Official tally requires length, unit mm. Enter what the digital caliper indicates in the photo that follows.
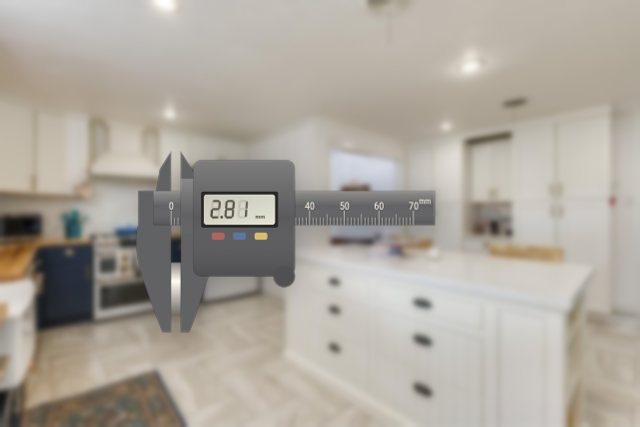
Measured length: 2.81 mm
